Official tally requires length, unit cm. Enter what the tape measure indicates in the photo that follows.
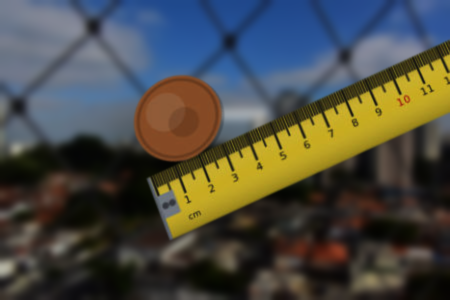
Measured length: 3.5 cm
